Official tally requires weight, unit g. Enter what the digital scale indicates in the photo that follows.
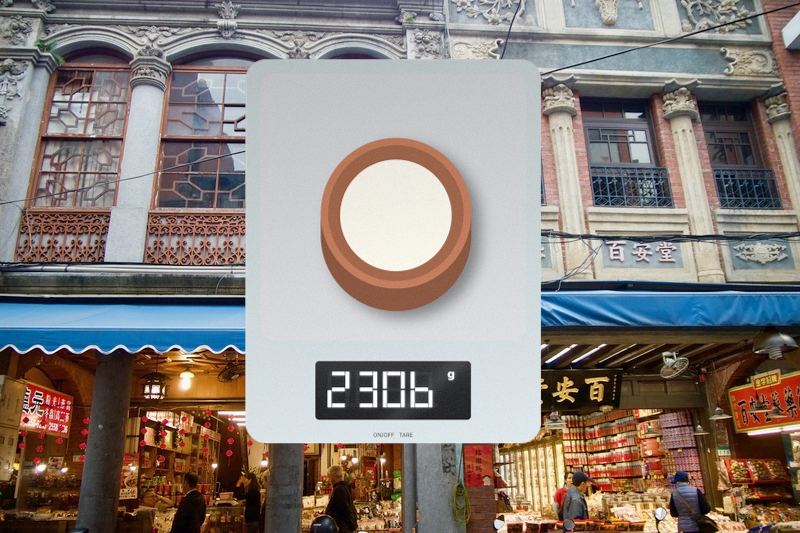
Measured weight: 2306 g
